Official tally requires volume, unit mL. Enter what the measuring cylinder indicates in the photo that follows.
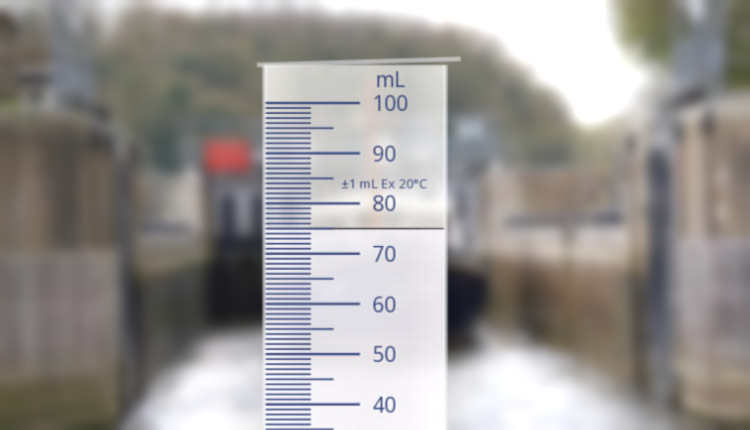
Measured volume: 75 mL
